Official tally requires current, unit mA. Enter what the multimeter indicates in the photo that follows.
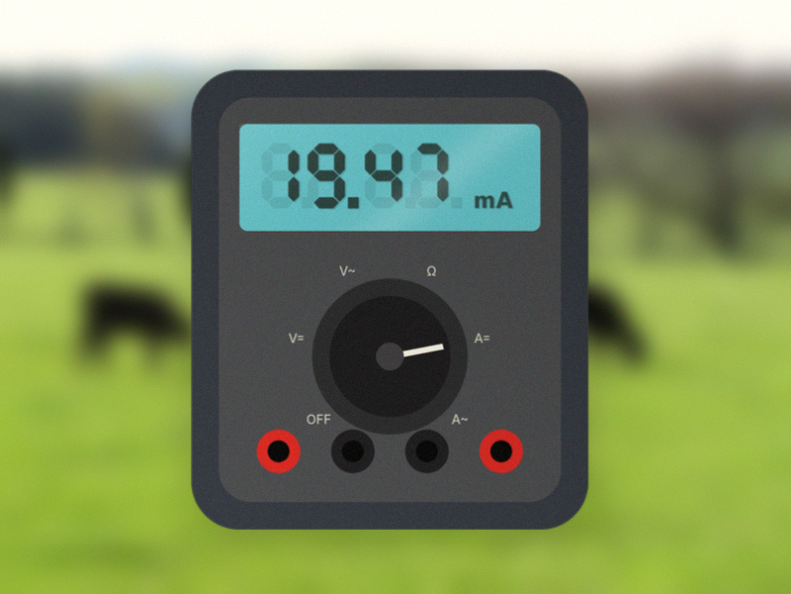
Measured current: 19.47 mA
